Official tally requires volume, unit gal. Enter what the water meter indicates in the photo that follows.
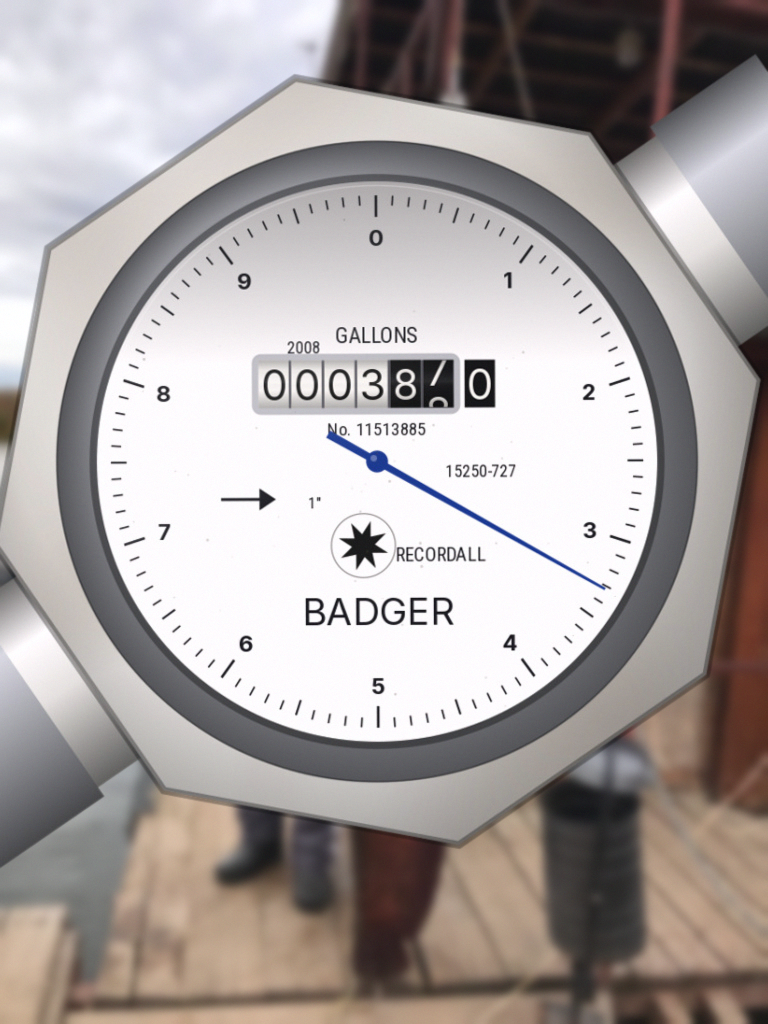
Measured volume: 3873.3 gal
